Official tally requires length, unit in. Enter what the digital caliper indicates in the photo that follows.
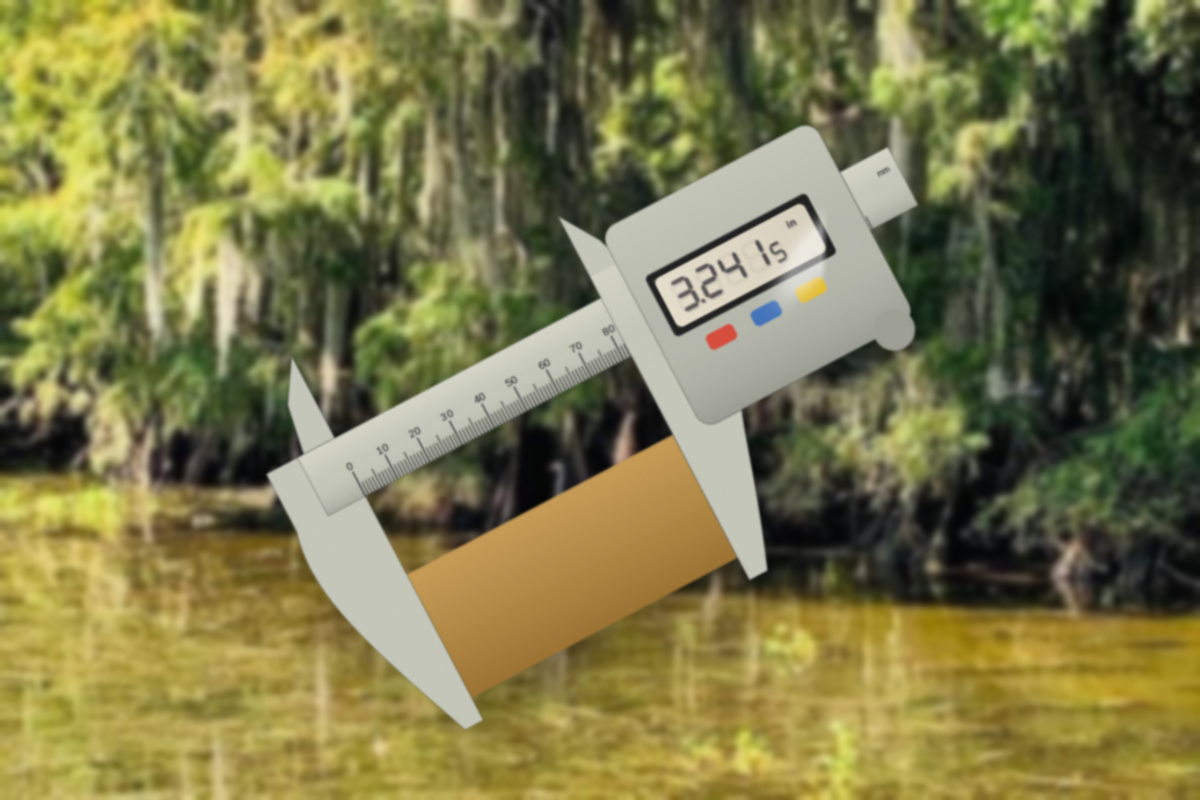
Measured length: 3.2415 in
